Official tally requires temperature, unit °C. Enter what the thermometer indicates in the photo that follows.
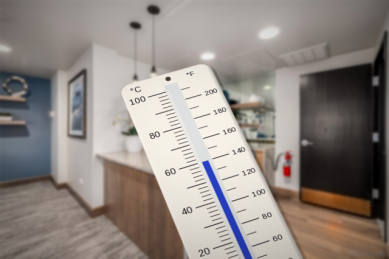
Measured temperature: 60 °C
